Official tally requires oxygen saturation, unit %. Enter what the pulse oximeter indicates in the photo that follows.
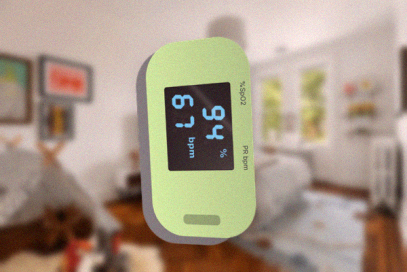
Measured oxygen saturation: 94 %
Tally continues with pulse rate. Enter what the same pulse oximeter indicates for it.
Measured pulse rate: 67 bpm
